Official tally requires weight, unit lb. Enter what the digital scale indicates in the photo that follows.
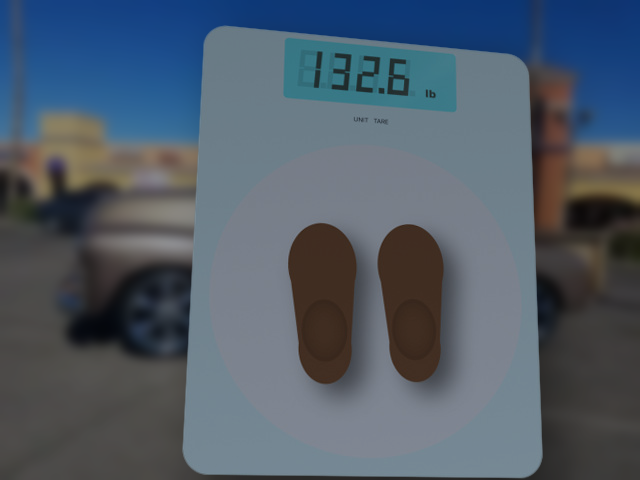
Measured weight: 132.6 lb
